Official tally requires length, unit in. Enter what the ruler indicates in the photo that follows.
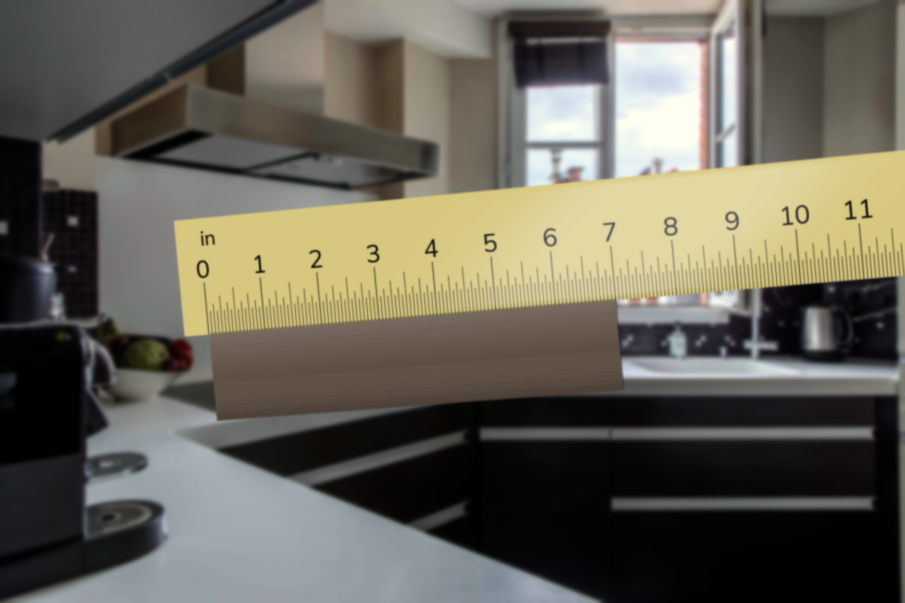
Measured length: 7 in
